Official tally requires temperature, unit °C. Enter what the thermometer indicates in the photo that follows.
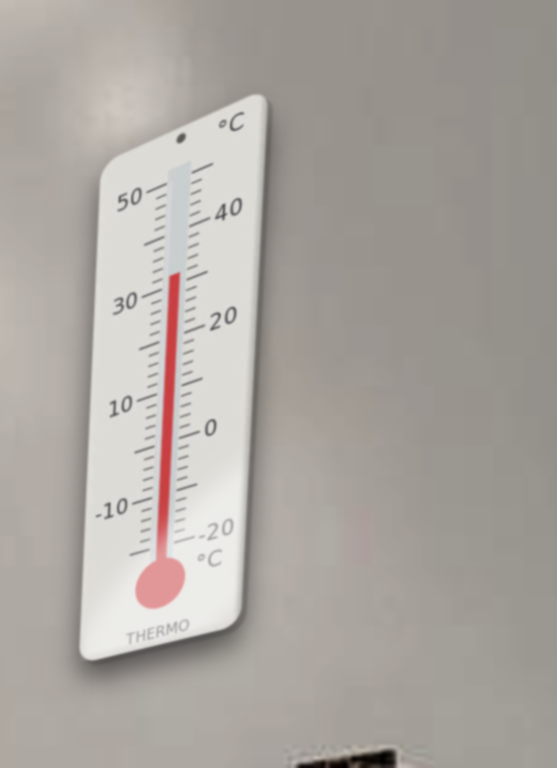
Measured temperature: 32 °C
